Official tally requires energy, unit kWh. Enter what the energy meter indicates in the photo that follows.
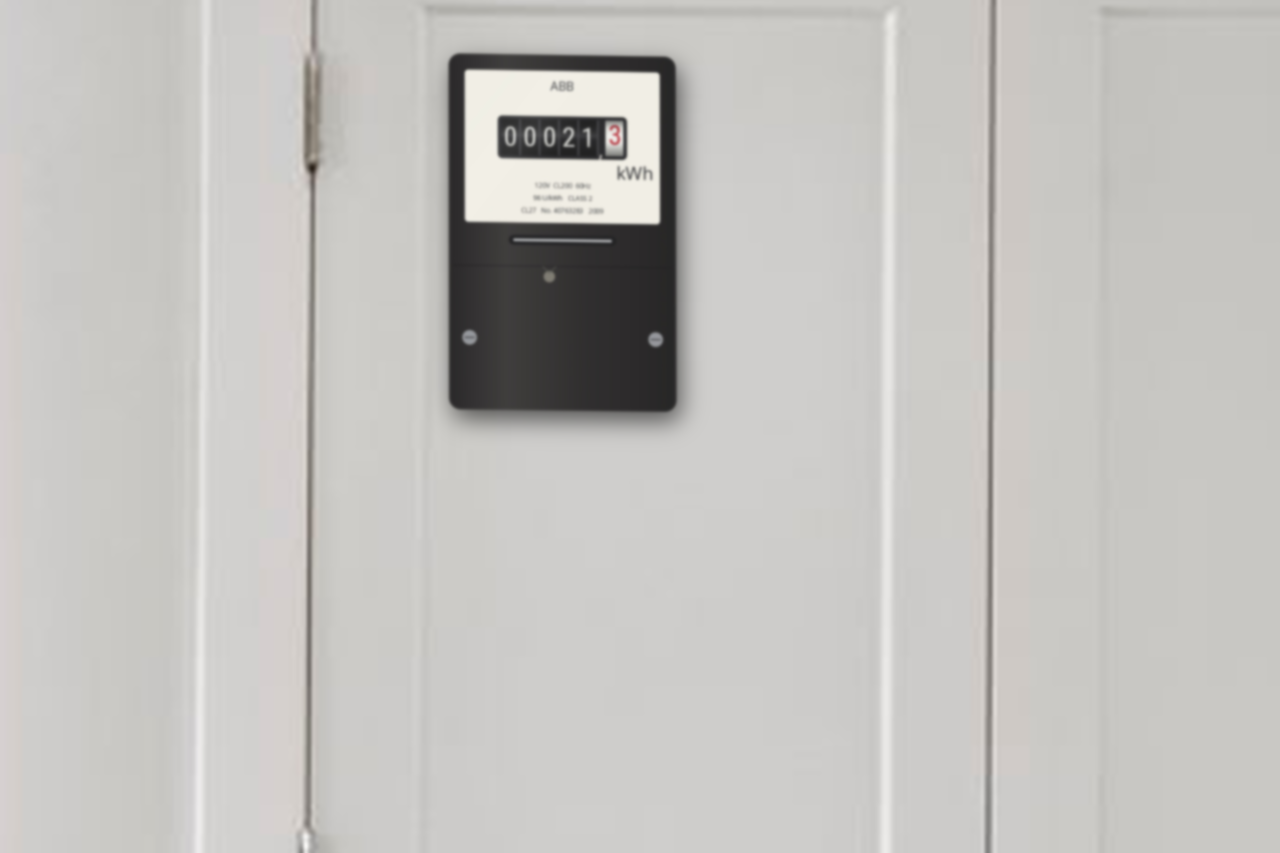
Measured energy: 21.3 kWh
